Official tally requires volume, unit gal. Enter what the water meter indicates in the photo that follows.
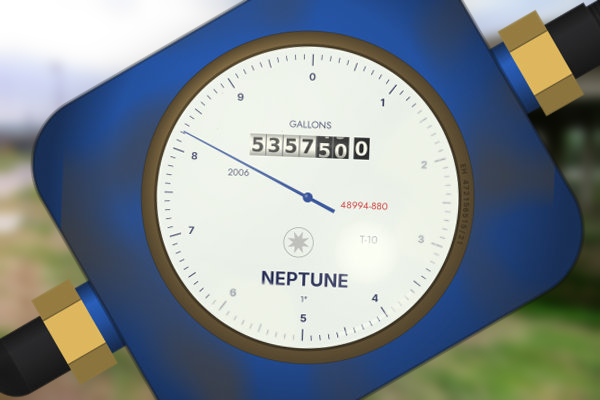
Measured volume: 5357498.2 gal
